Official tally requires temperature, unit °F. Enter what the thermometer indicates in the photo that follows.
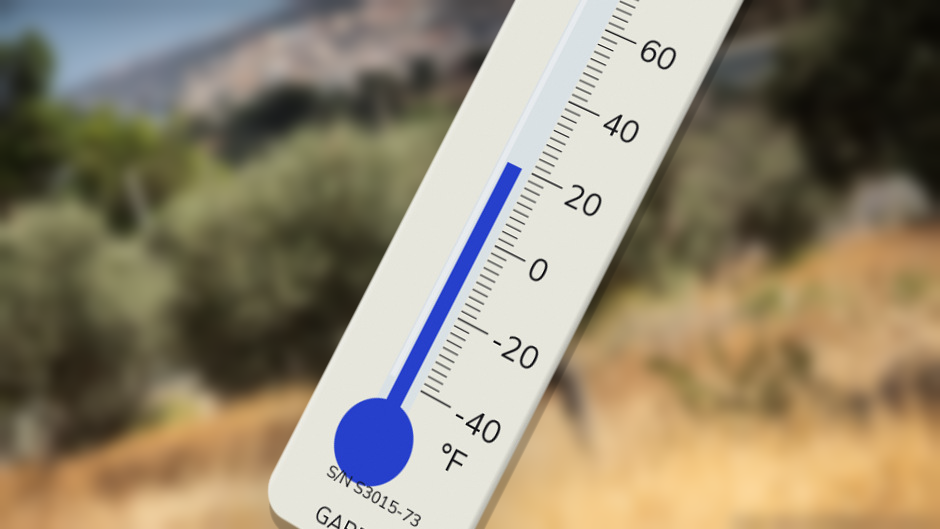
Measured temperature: 20 °F
